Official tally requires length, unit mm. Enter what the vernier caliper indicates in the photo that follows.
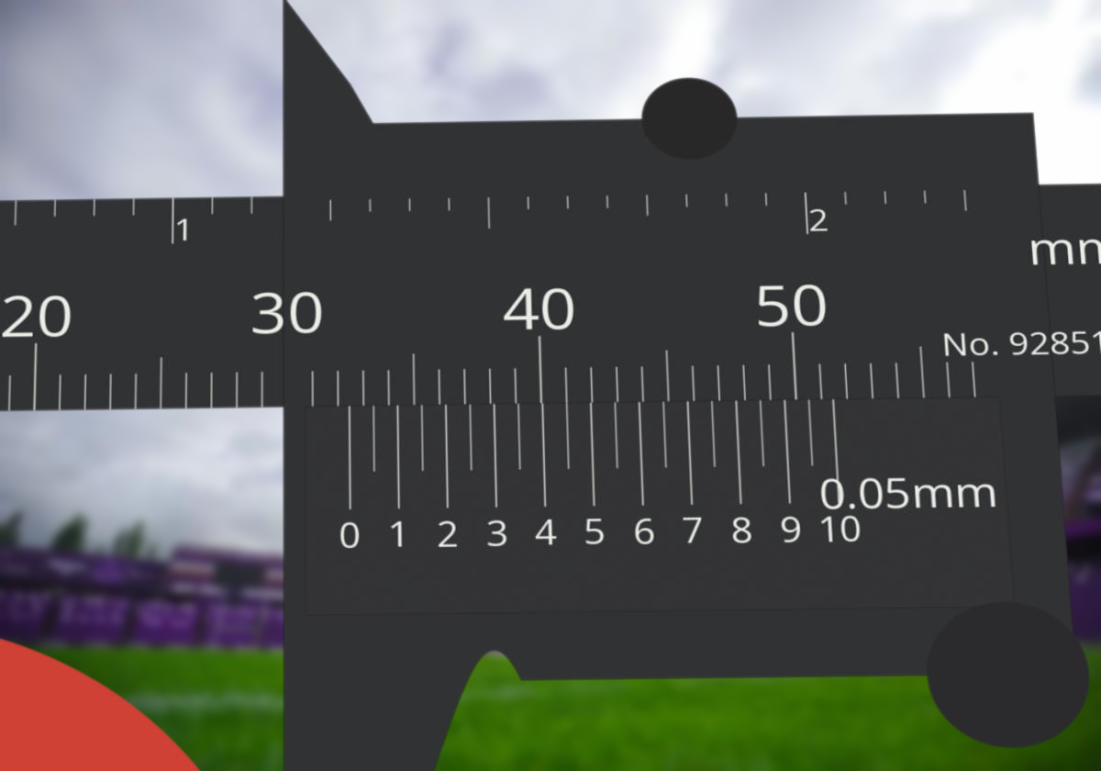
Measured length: 32.45 mm
